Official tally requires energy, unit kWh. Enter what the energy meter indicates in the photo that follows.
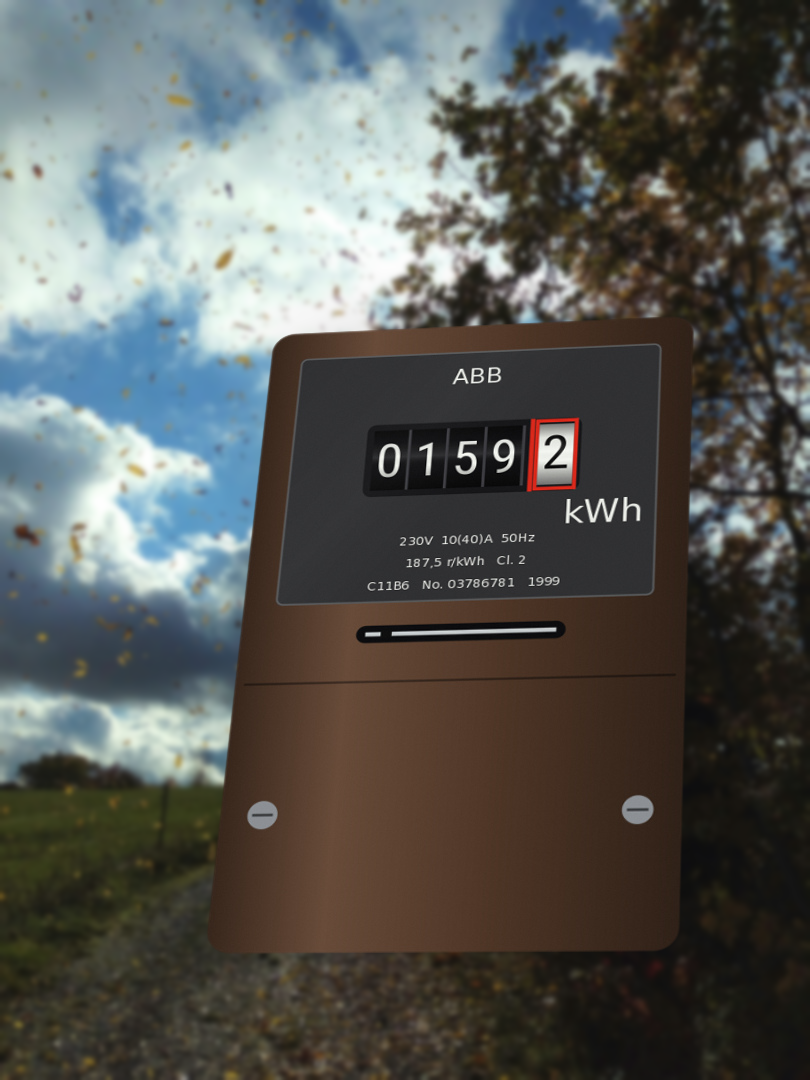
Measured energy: 159.2 kWh
